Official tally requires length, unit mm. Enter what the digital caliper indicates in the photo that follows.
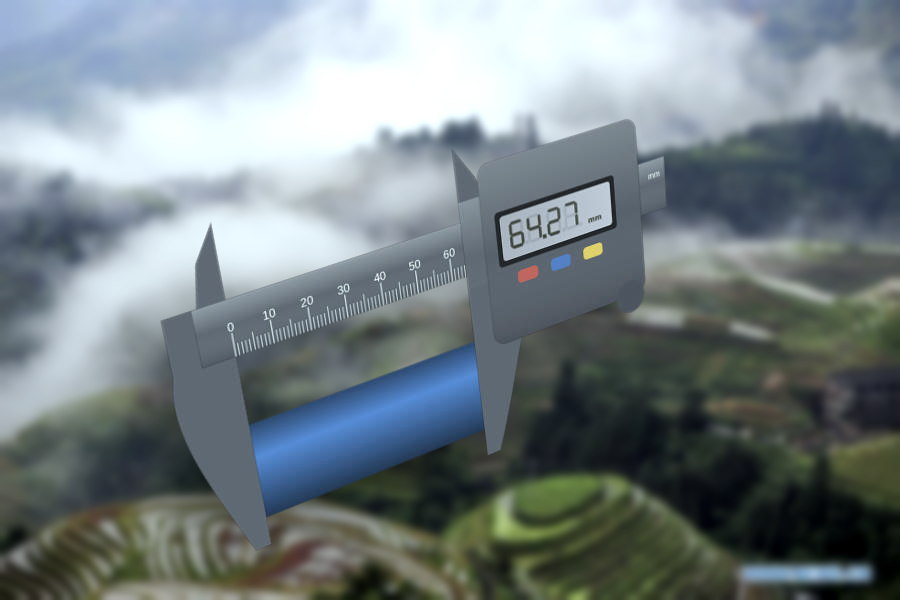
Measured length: 64.27 mm
